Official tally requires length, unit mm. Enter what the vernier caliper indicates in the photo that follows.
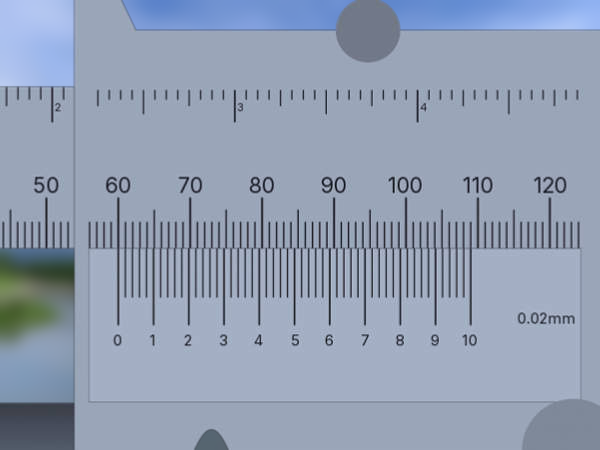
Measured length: 60.0 mm
